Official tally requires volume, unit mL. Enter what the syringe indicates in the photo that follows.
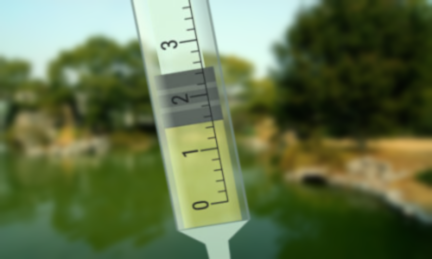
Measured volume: 1.5 mL
